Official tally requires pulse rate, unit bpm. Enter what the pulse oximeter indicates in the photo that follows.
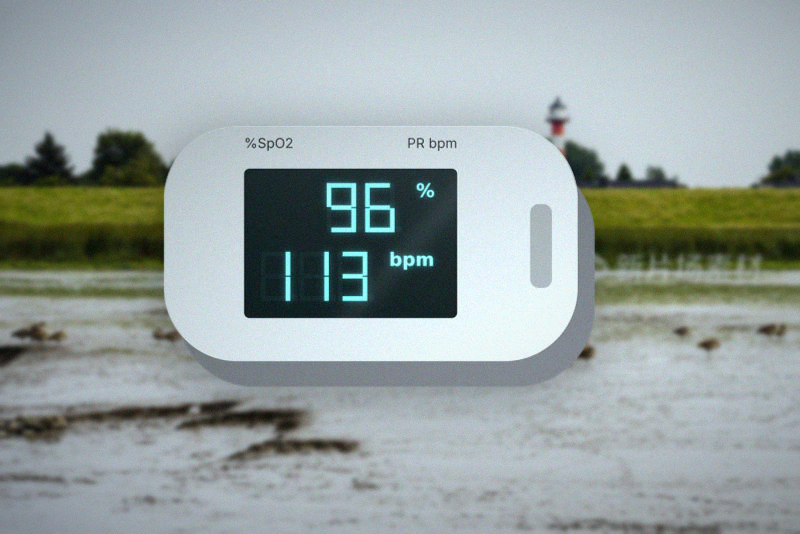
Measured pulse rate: 113 bpm
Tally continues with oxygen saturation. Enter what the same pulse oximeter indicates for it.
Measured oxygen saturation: 96 %
